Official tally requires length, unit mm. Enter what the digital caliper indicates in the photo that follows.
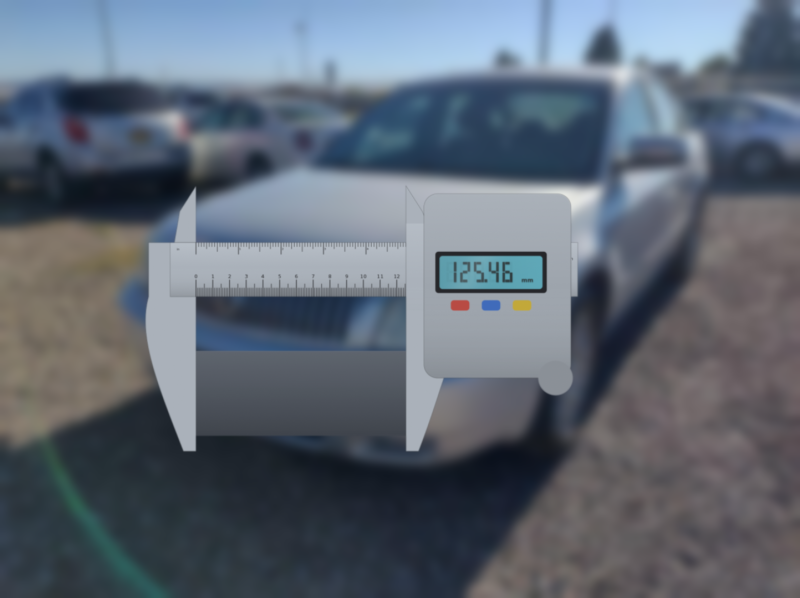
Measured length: 125.46 mm
